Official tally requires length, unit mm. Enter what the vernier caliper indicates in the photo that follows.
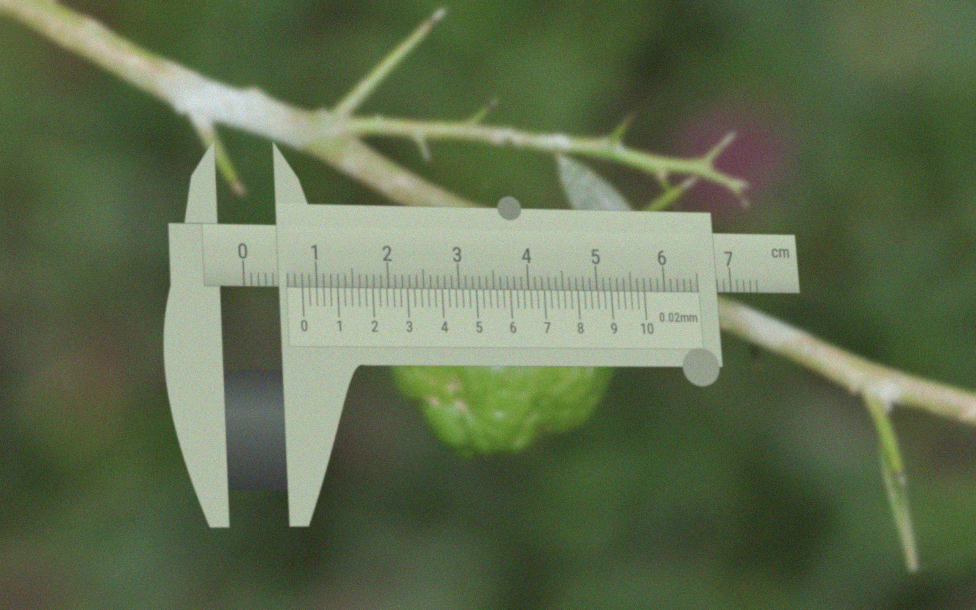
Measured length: 8.0 mm
